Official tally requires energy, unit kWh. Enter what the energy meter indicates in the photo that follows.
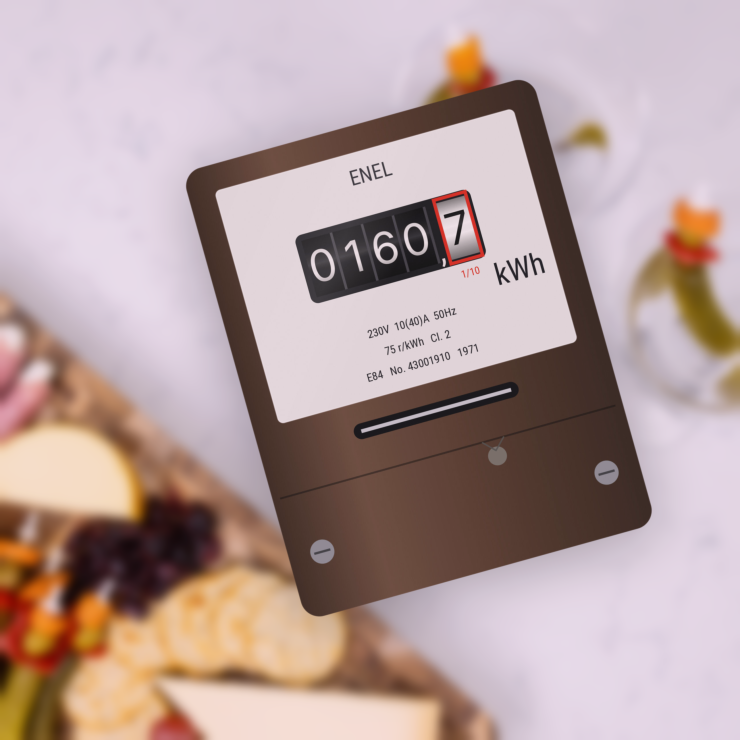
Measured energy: 160.7 kWh
